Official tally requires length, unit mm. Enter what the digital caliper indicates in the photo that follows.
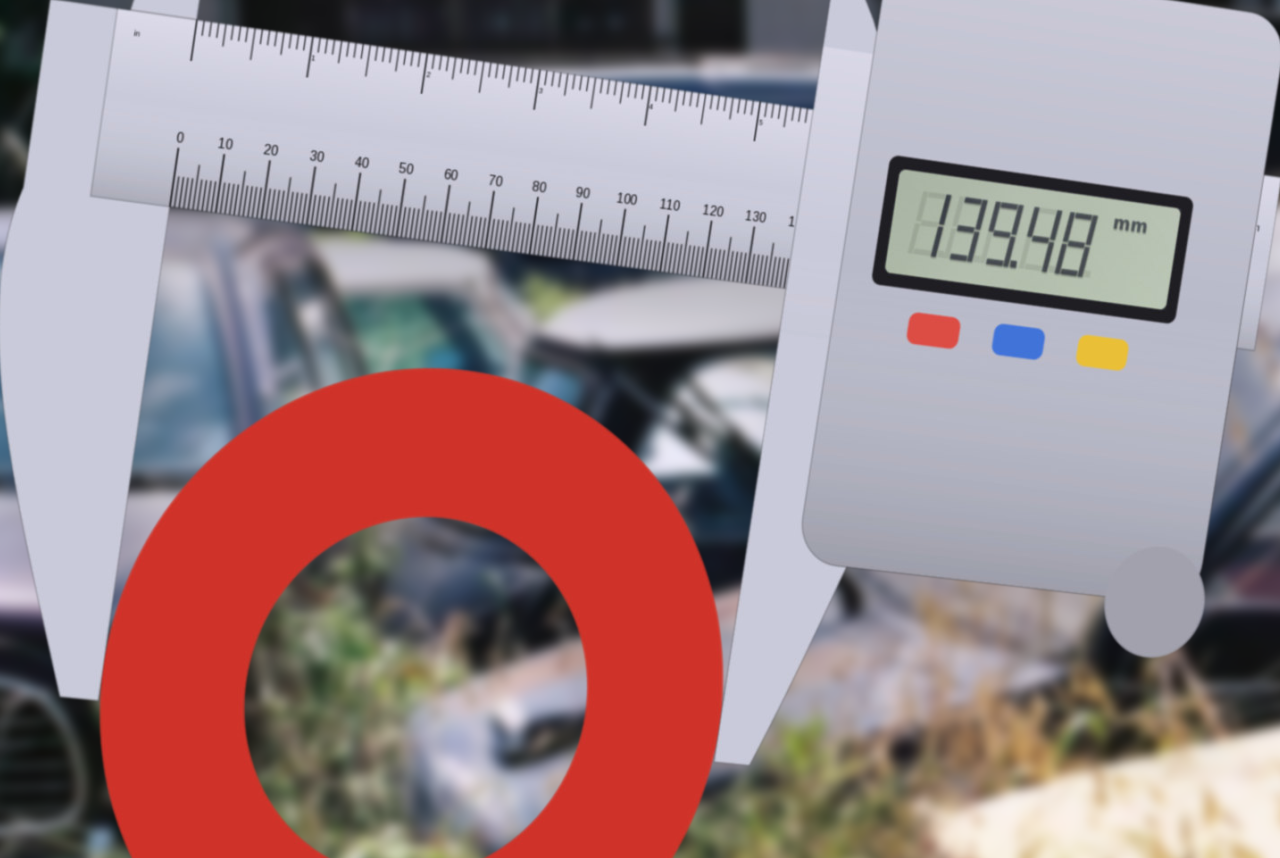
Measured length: 139.48 mm
